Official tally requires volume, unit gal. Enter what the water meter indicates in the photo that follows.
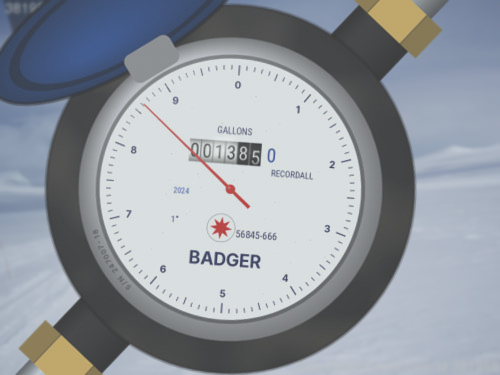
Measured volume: 13848.6 gal
